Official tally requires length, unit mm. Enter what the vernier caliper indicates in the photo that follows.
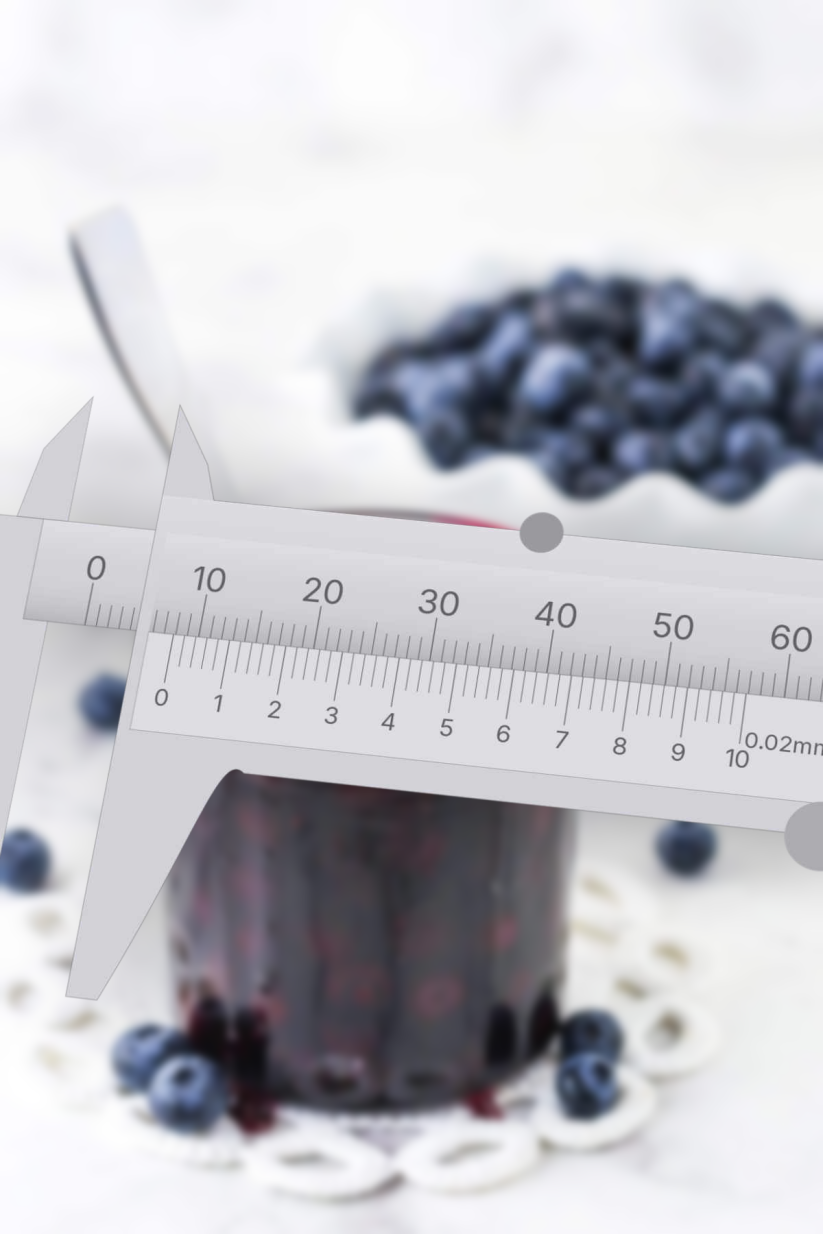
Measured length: 7.8 mm
